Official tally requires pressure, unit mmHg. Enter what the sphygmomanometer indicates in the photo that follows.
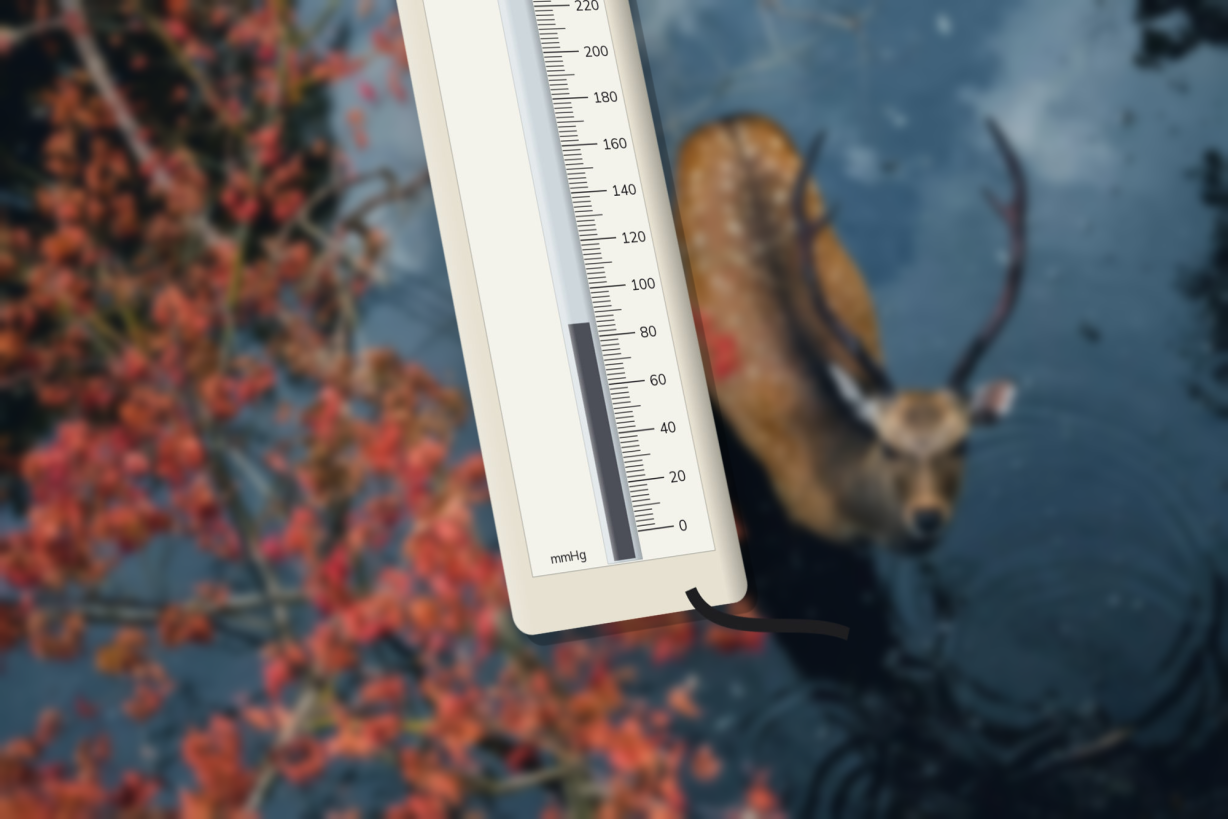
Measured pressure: 86 mmHg
